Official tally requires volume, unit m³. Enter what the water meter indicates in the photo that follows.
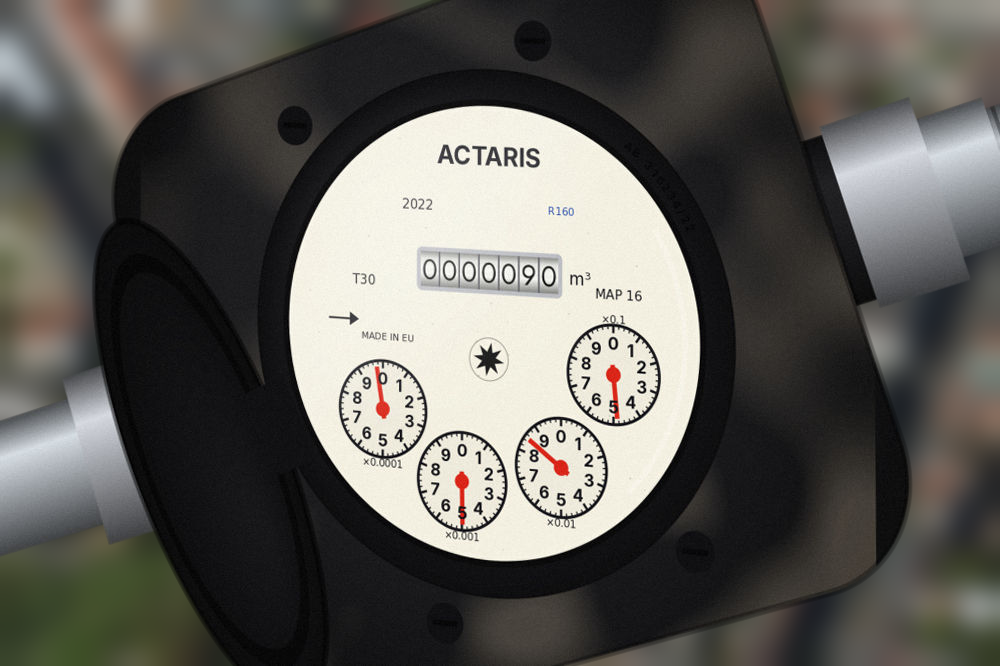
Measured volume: 90.4849 m³
